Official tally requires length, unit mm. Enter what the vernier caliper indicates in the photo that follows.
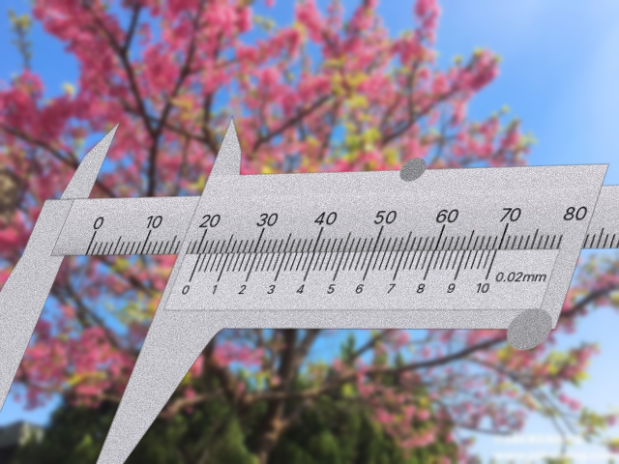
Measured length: 20.6 mm
